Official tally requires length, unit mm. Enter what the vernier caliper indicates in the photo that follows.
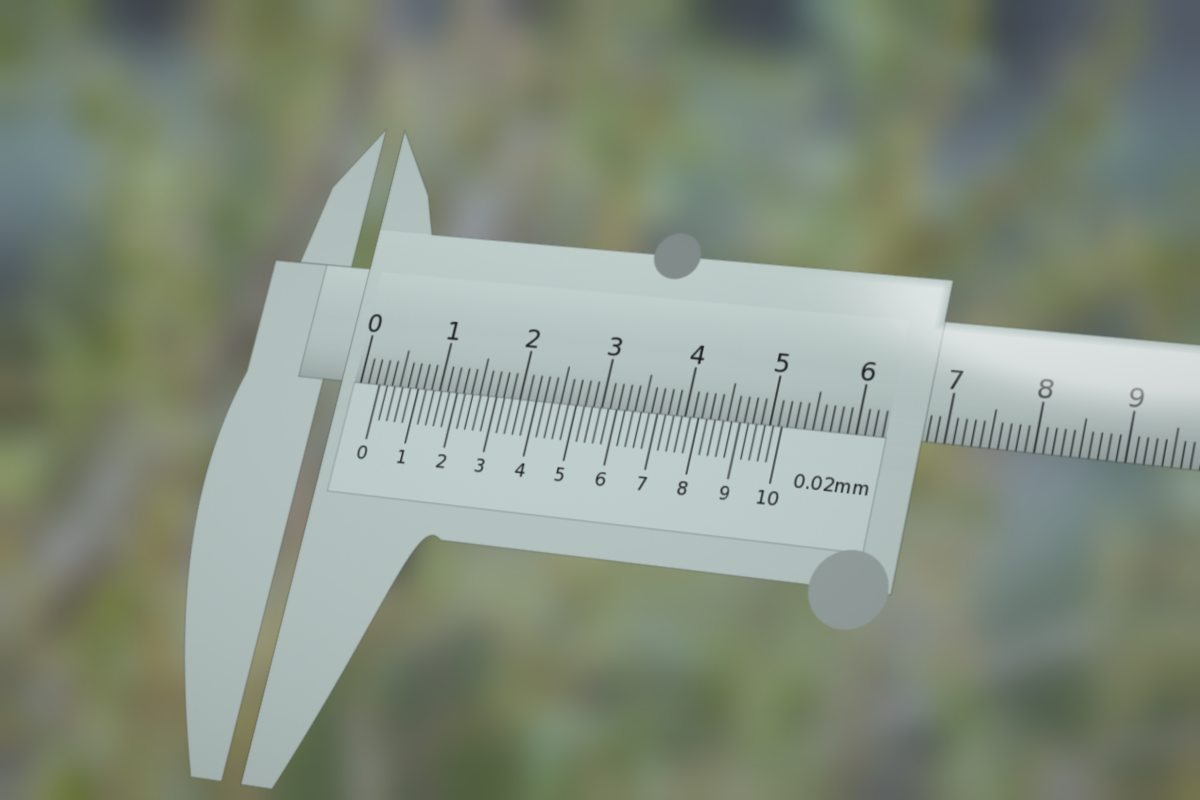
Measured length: 2.4 mm
